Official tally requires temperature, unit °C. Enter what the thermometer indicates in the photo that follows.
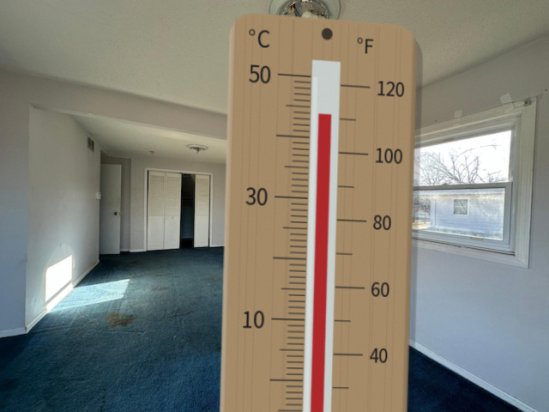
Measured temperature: 44 °C
